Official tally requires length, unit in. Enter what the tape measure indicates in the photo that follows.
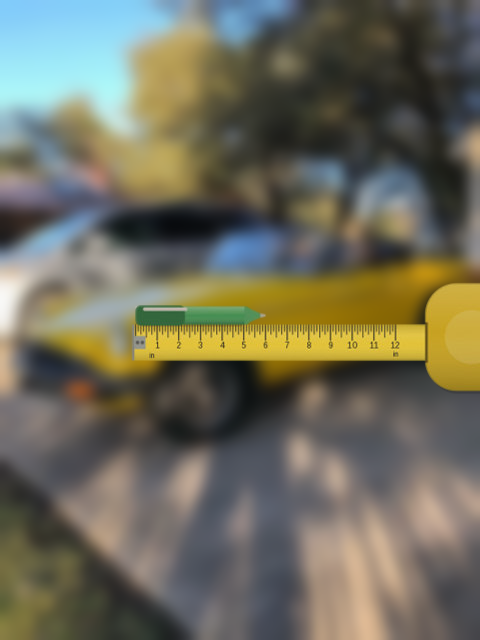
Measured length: 6 in
